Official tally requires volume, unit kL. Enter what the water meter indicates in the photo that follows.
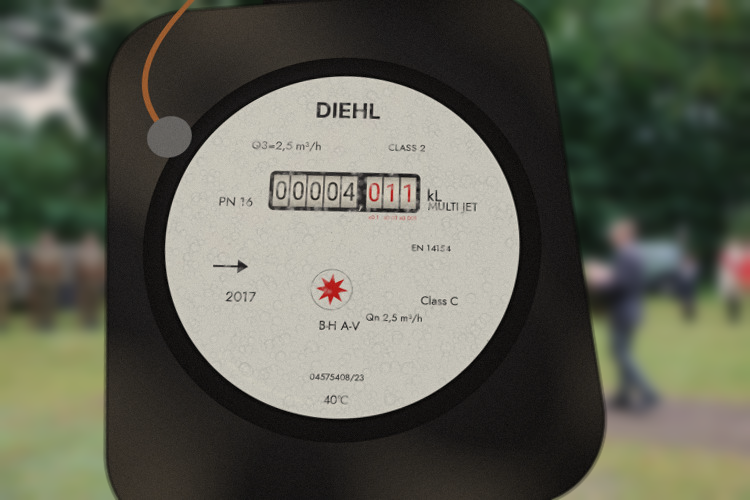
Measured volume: 4.011 kL
